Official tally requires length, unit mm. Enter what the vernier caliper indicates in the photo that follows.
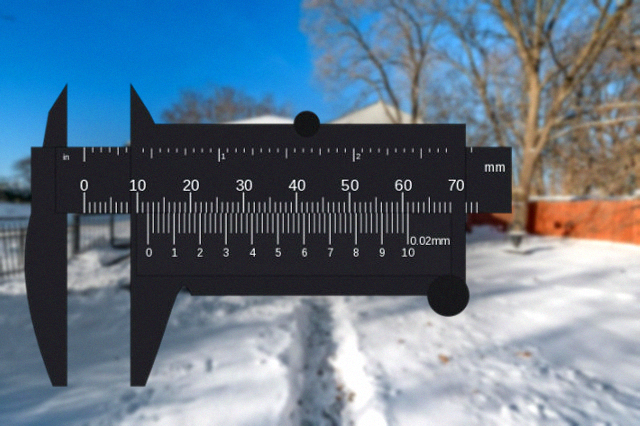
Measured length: 12.0 mm
